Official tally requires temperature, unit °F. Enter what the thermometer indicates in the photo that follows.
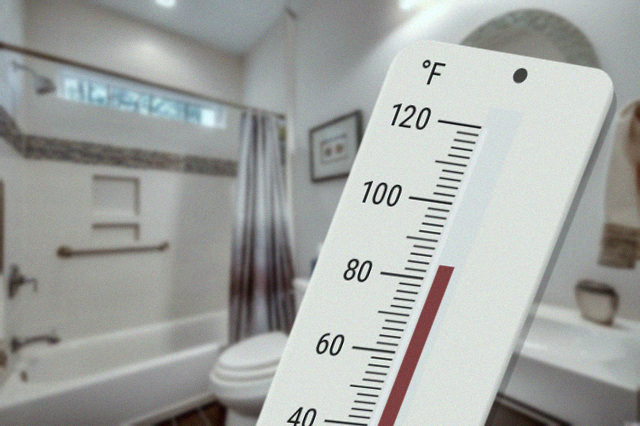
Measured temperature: 84 °F
